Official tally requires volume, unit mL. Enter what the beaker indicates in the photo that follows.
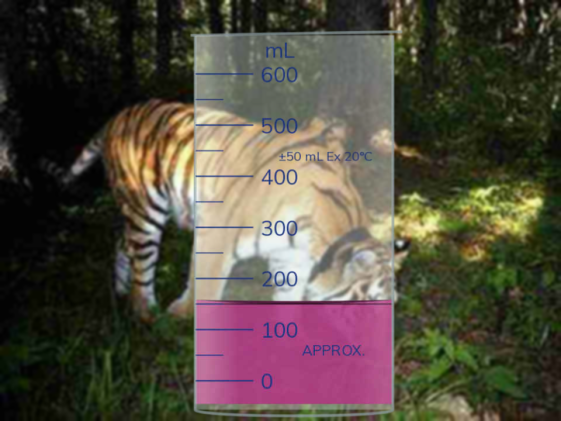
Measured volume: 150 mL
